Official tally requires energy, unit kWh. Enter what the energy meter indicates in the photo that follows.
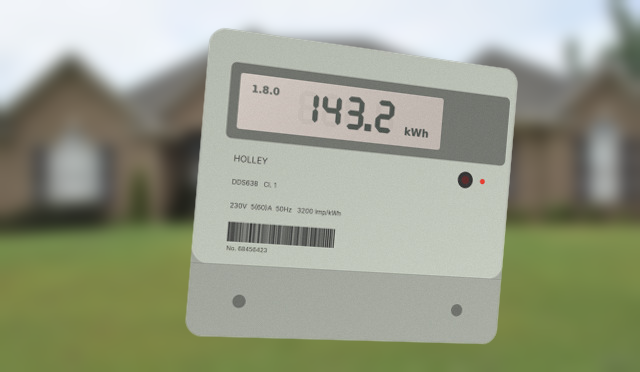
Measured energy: 143.2 kWh
